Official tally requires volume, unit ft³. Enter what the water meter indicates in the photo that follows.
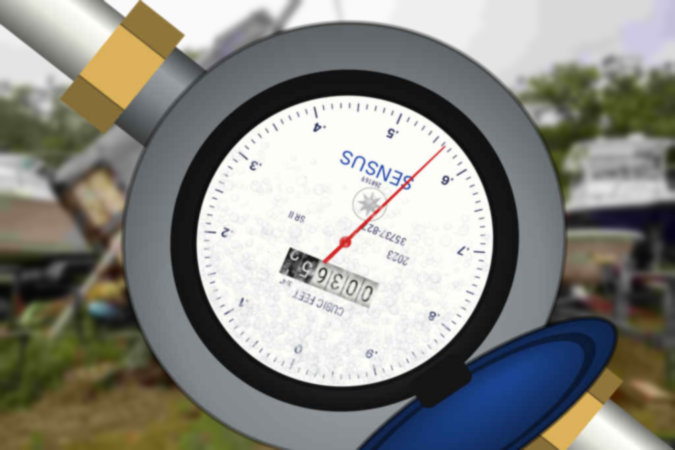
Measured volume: 3651.56 ft³
